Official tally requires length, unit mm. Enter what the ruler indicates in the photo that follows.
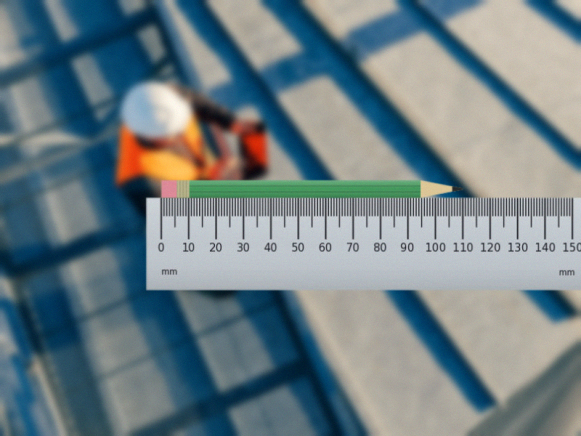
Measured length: 110 mm
